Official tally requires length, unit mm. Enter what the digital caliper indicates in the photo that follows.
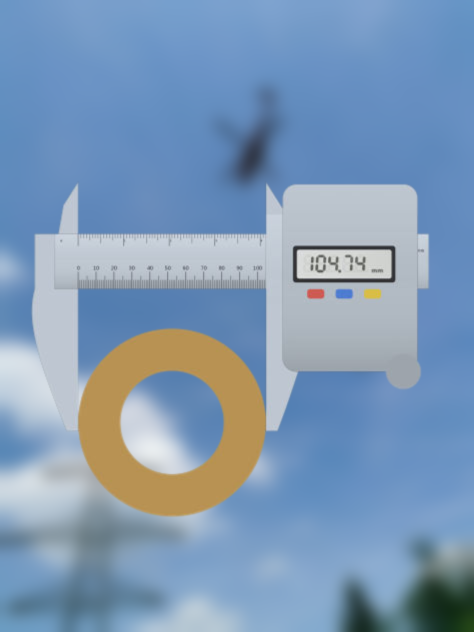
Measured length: 104.74 mm
